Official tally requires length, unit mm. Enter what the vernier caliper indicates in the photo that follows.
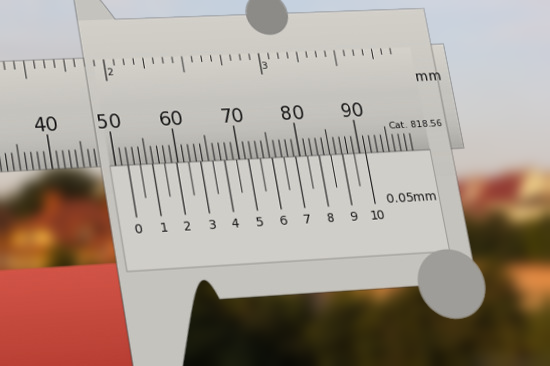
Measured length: 52.0 mm
